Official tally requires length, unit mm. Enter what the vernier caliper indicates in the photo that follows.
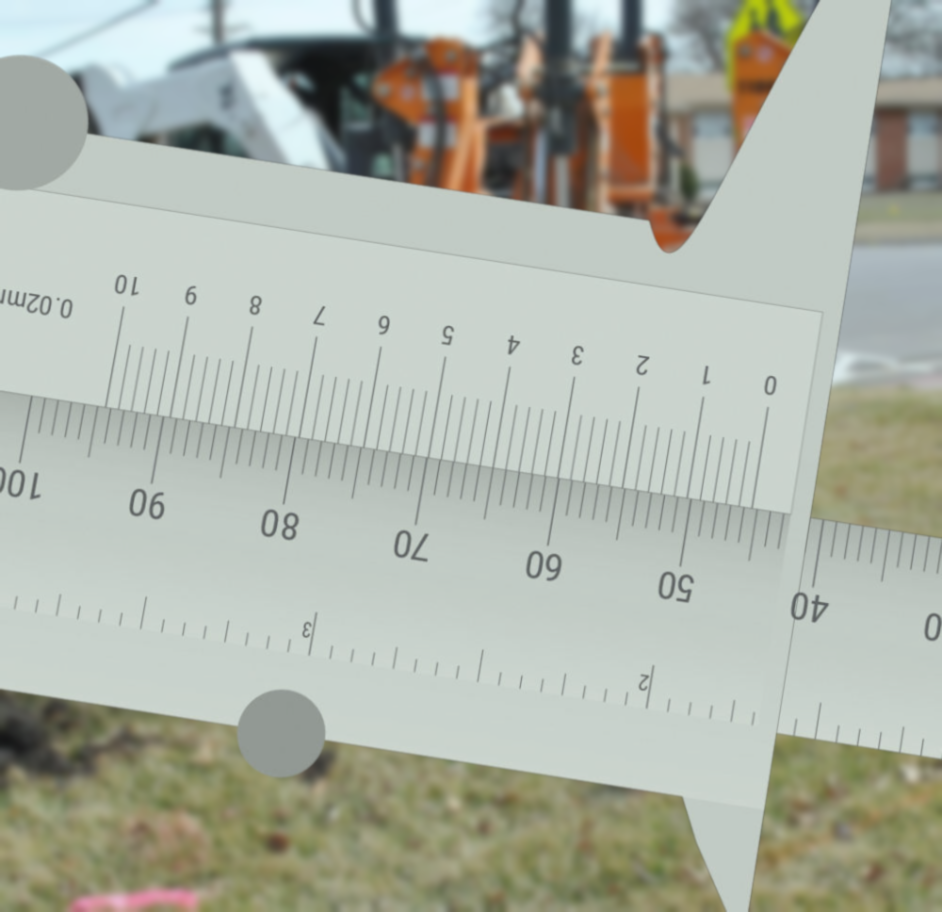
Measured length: 45.4 mm
